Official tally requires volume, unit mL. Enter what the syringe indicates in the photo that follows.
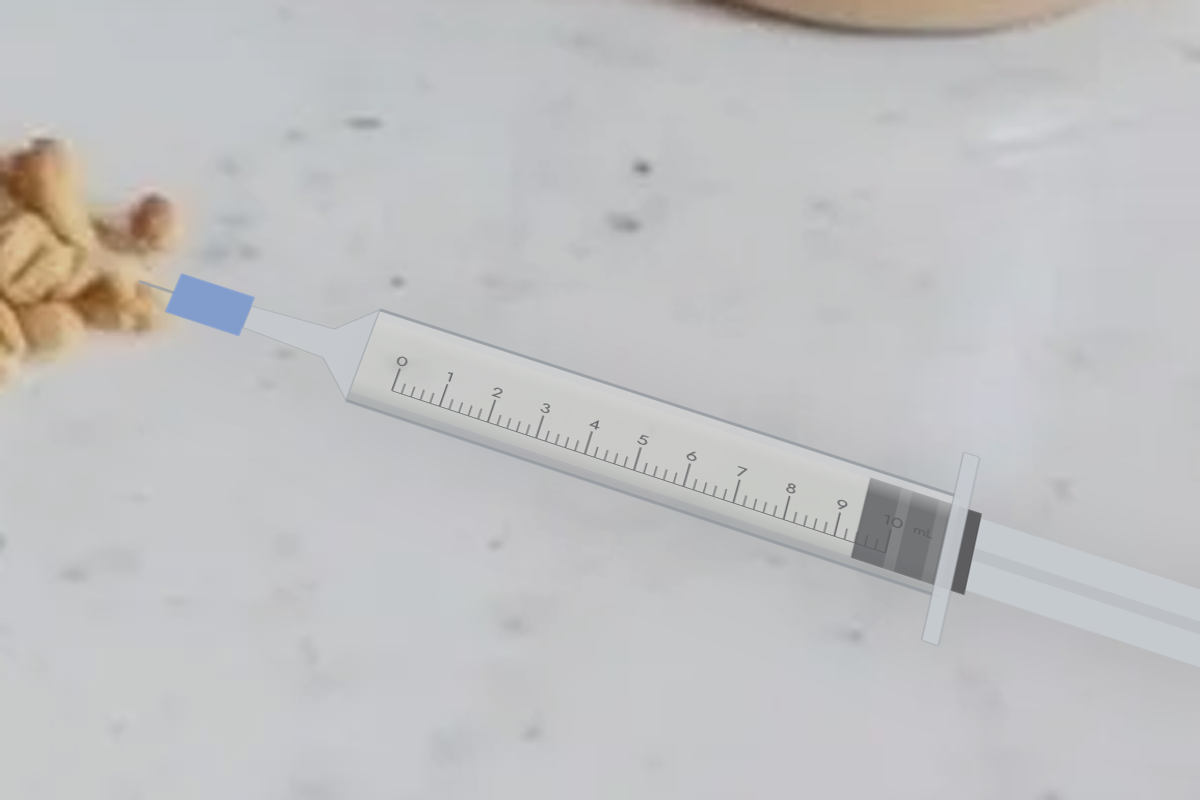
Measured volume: 9.4 mL
